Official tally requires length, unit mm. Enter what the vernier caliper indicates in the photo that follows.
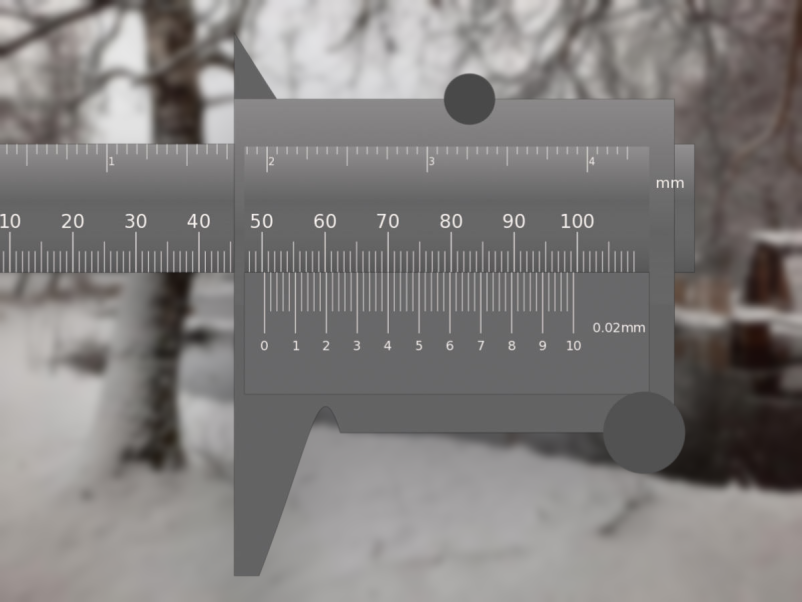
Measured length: 50.4 mm
